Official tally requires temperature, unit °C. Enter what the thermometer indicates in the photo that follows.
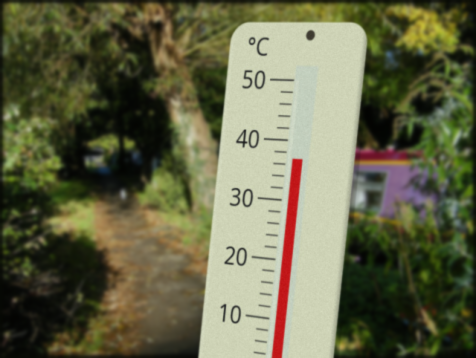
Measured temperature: 37 °C
